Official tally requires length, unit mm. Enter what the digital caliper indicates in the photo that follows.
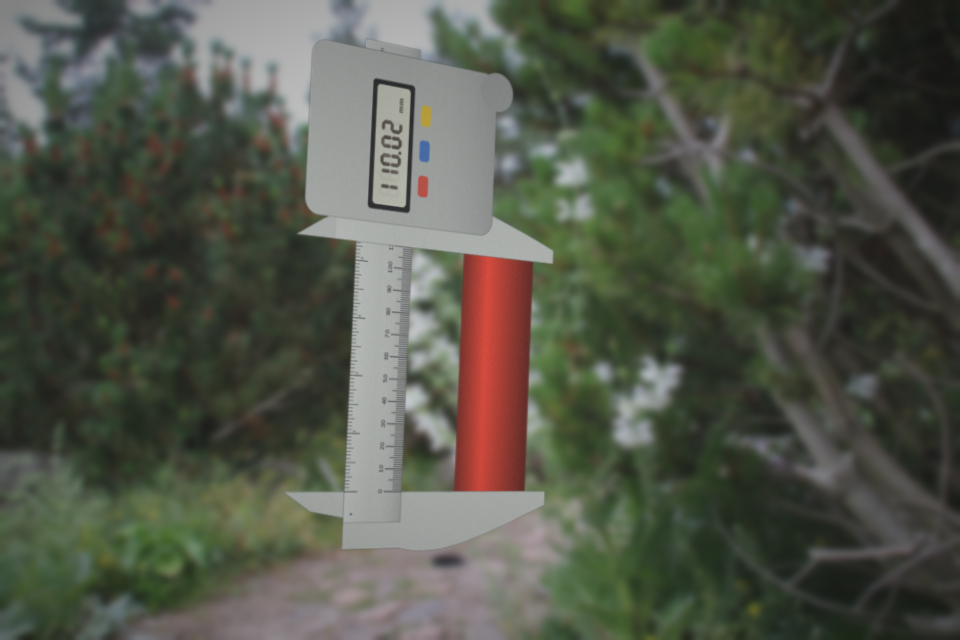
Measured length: 110.02 mm
